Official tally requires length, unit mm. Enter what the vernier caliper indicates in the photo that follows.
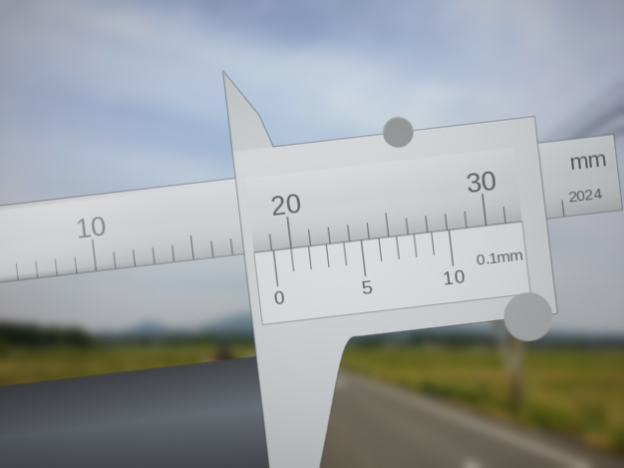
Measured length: 19.1 mm
